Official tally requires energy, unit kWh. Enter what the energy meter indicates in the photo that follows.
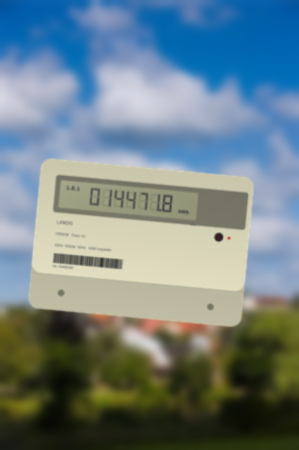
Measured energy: 14471.8 kWh
